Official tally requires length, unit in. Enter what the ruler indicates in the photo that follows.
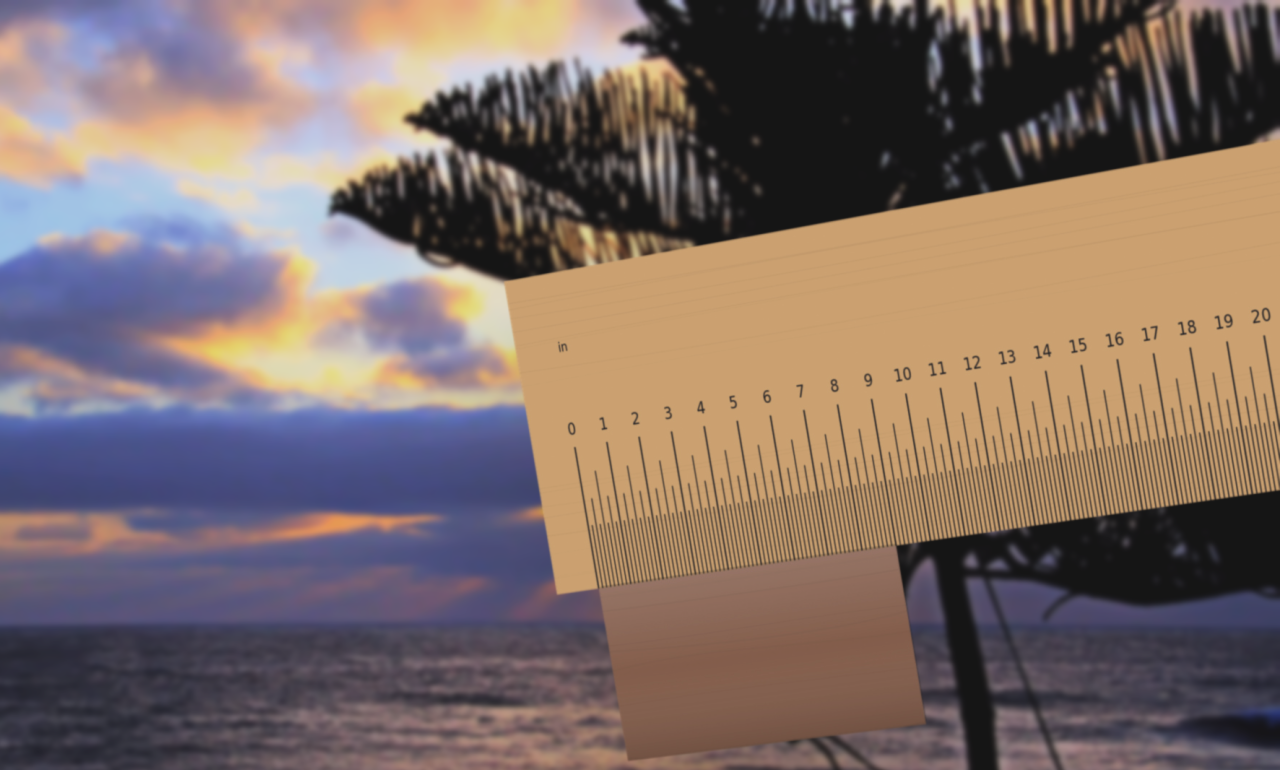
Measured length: 9 in
